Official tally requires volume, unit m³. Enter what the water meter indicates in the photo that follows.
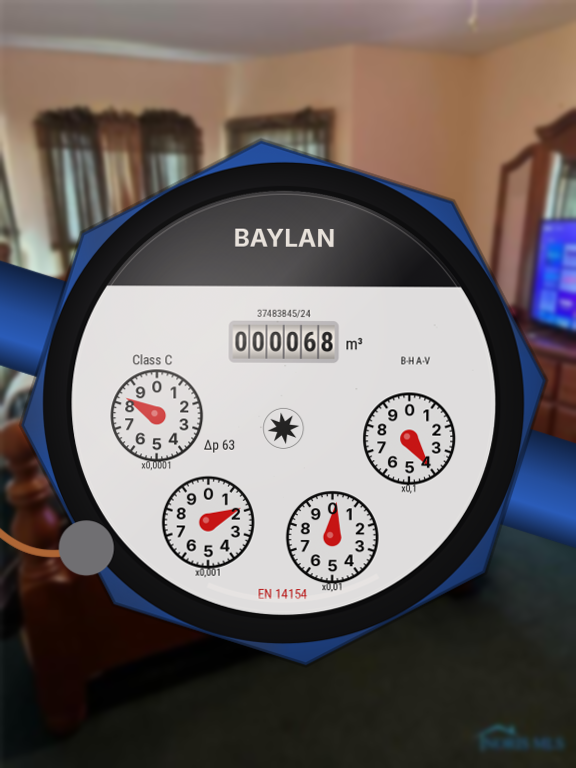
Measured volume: 68.4018 m³
